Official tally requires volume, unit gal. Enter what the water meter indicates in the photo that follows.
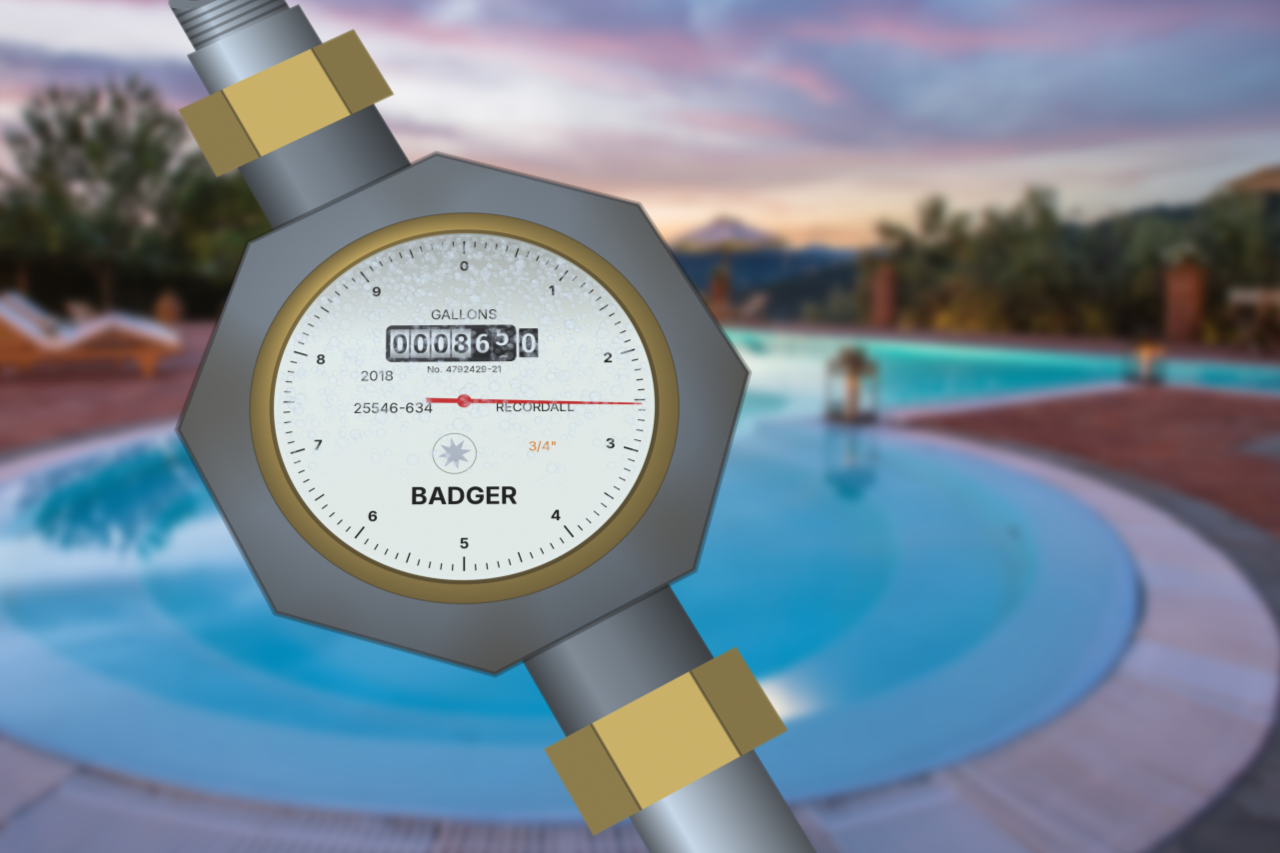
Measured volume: 8652.5 gal
